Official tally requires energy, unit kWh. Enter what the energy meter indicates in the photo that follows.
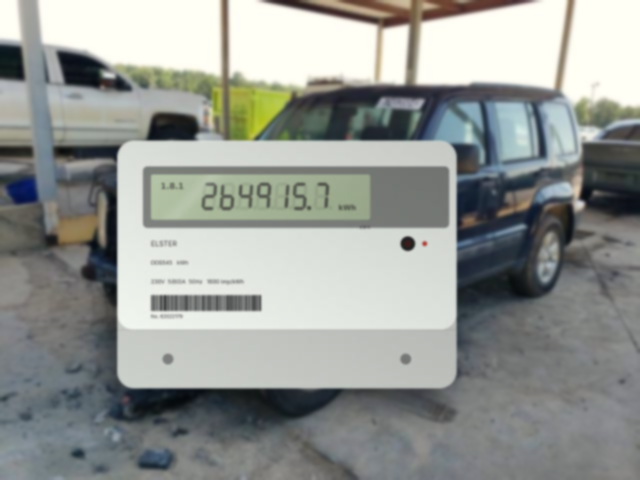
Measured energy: 264915.7 kWh
